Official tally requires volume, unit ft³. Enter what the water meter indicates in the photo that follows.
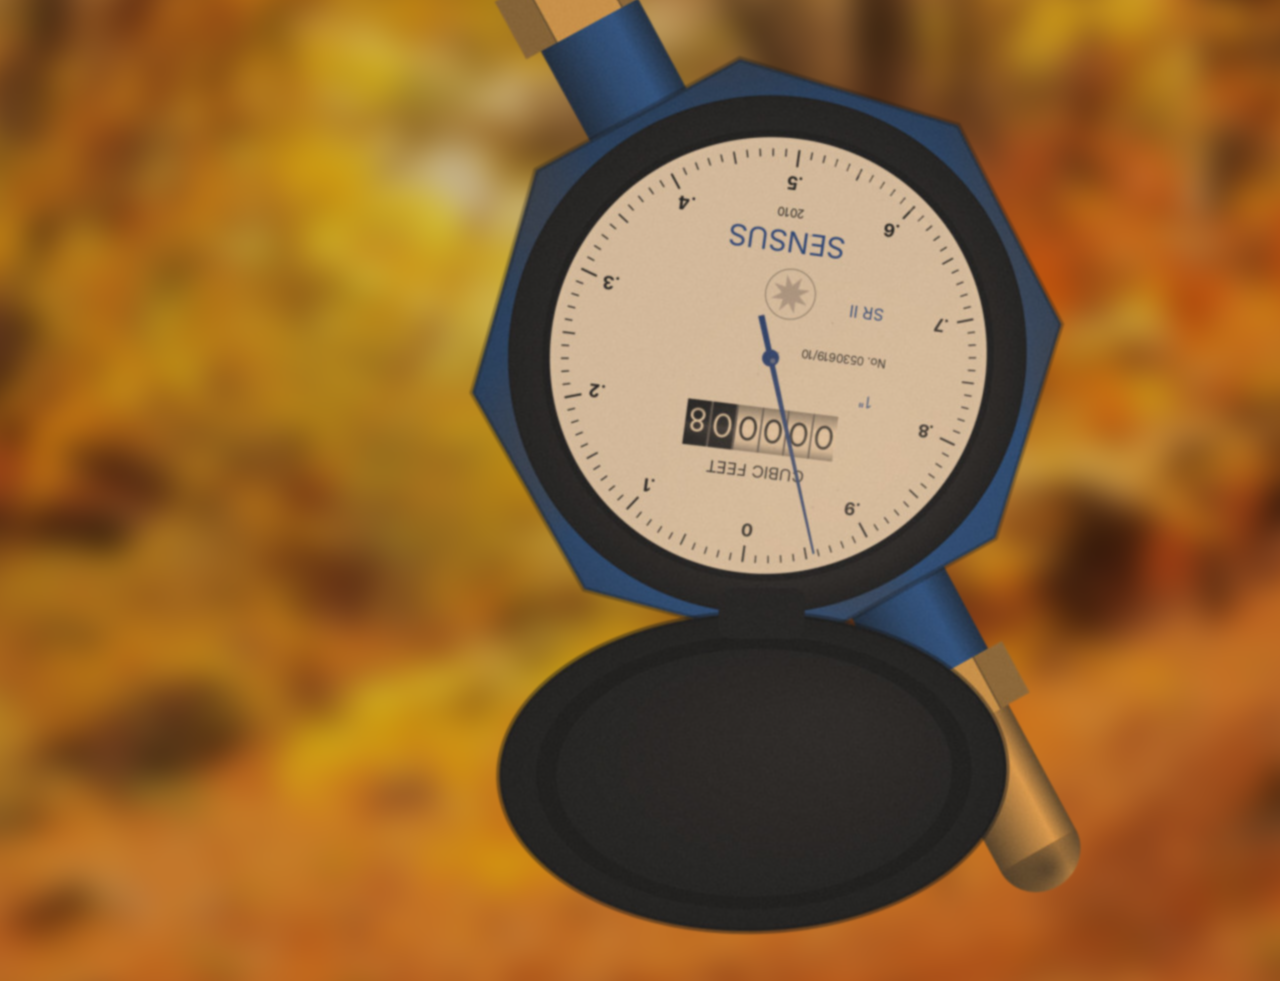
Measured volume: 7.94 ft³
